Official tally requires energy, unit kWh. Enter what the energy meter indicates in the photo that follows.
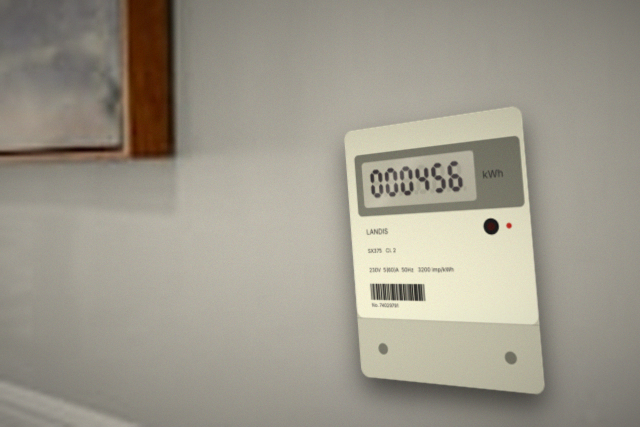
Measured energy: 456 kWh
